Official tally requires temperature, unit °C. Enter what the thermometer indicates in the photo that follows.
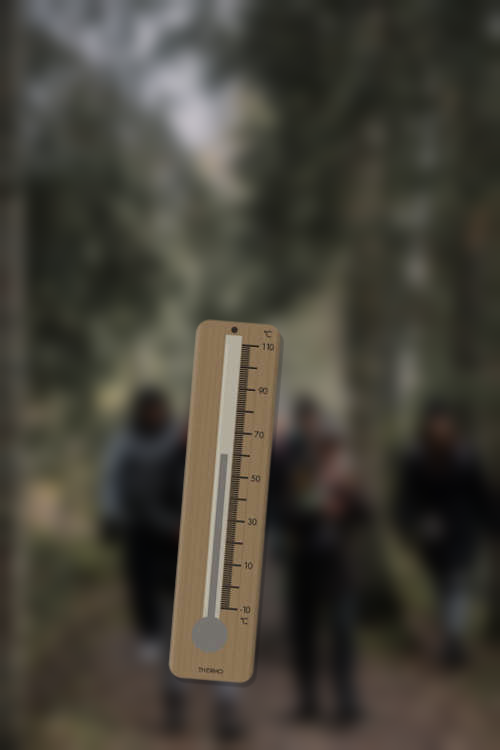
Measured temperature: 60 °C
